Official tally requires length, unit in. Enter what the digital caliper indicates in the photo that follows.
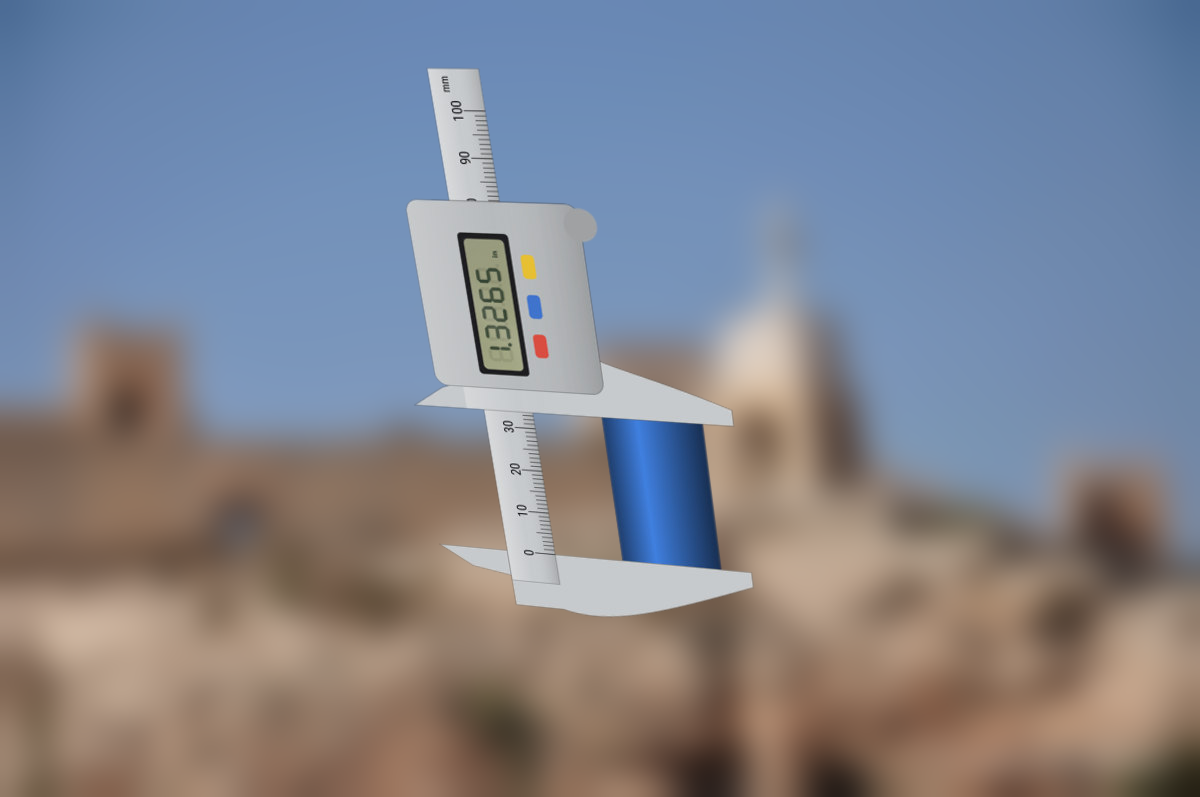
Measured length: 1.3265 in
